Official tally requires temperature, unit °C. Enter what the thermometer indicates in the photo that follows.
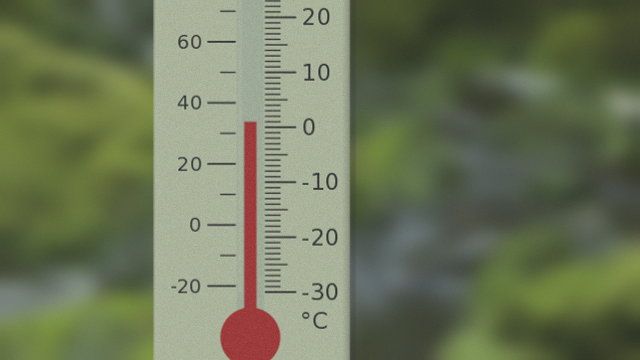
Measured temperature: 1 °C
